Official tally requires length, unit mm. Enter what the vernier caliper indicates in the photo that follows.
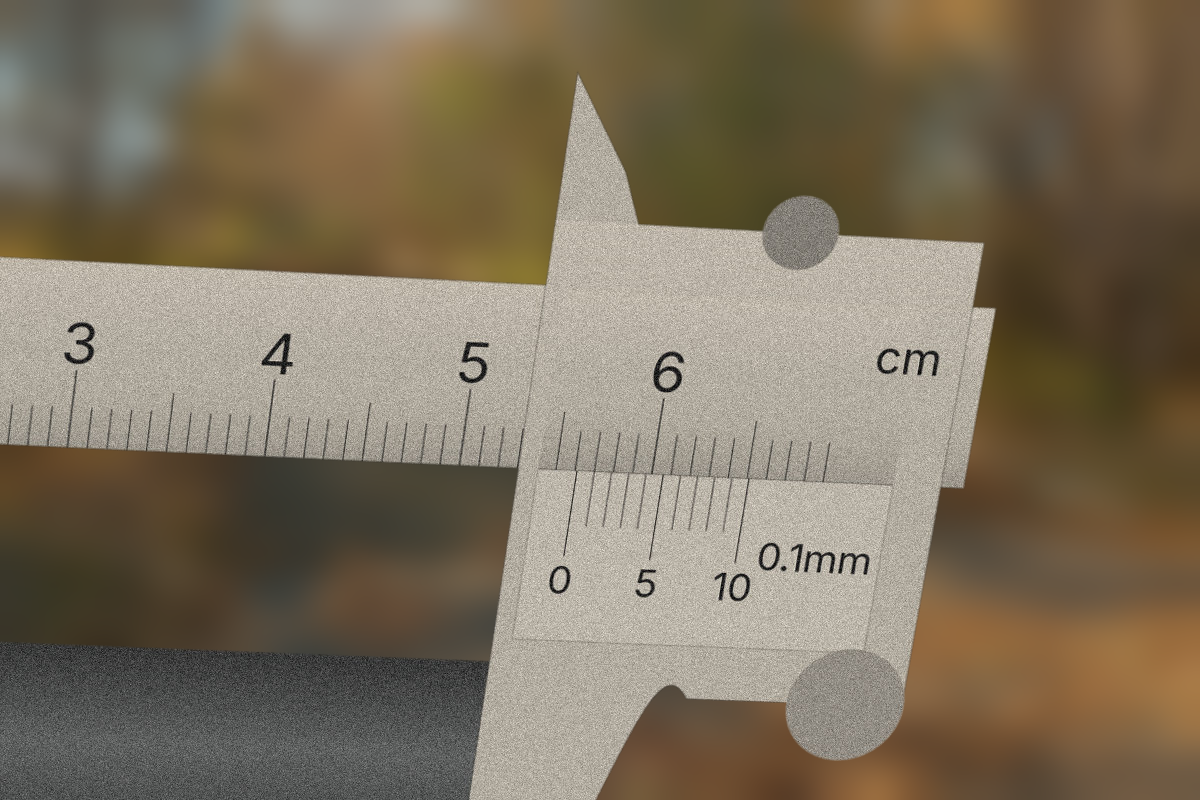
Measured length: 56.1 mm
